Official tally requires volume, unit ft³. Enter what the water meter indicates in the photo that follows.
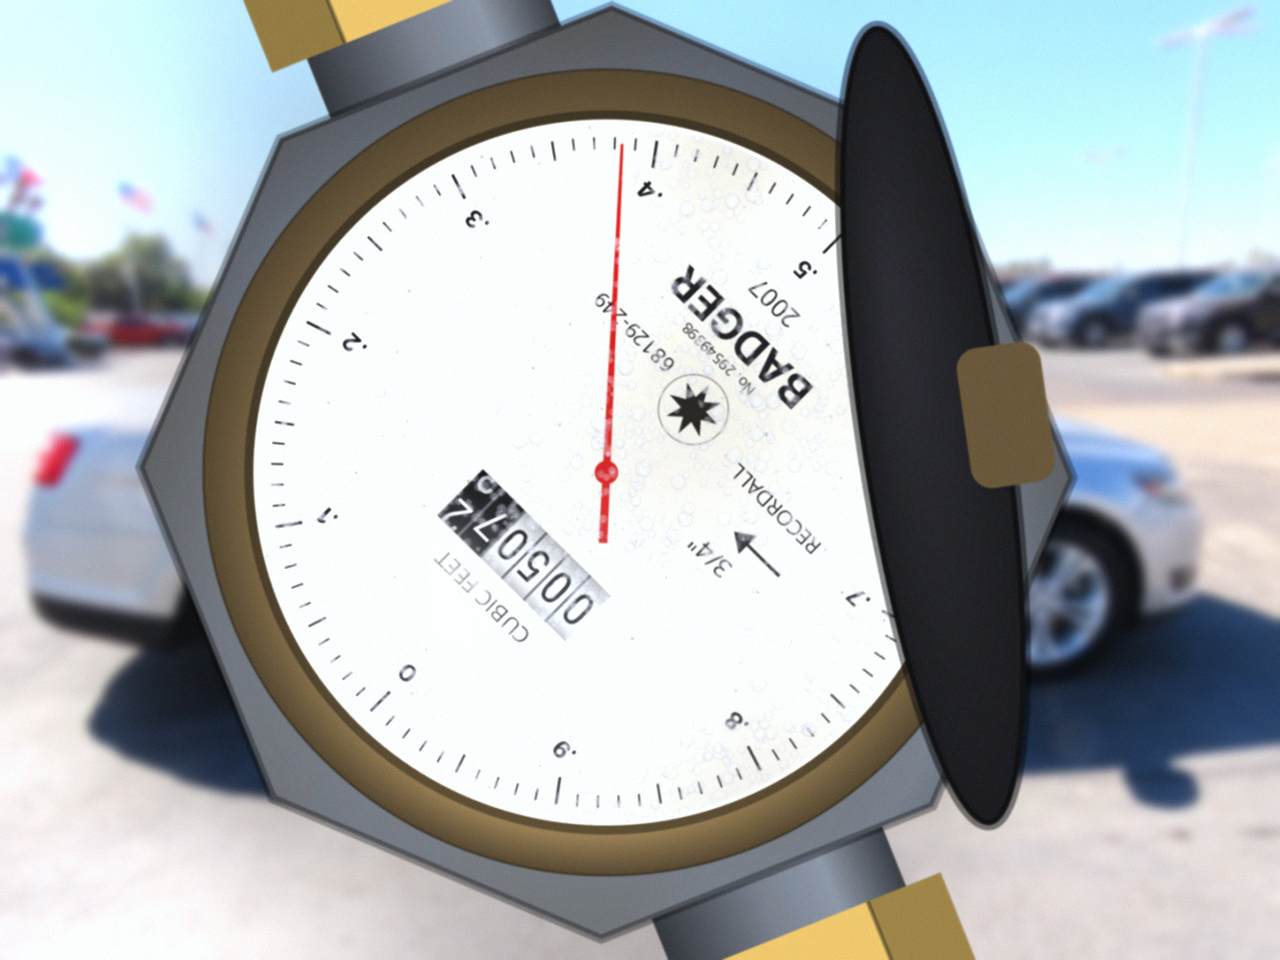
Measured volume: 5072.38 ft³
